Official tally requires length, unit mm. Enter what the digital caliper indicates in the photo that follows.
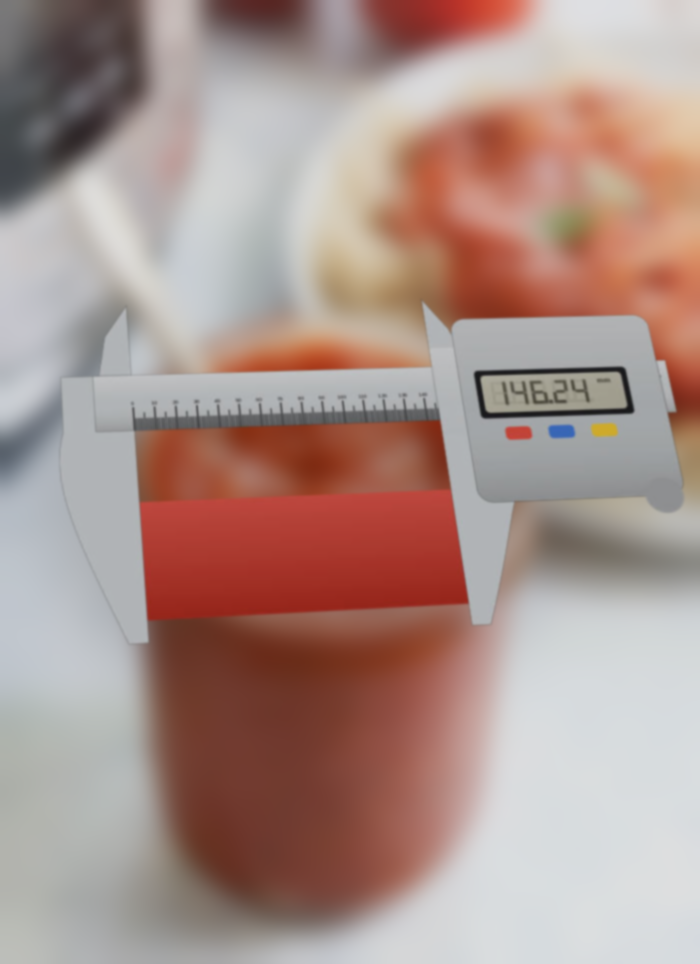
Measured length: 146.24 mm
